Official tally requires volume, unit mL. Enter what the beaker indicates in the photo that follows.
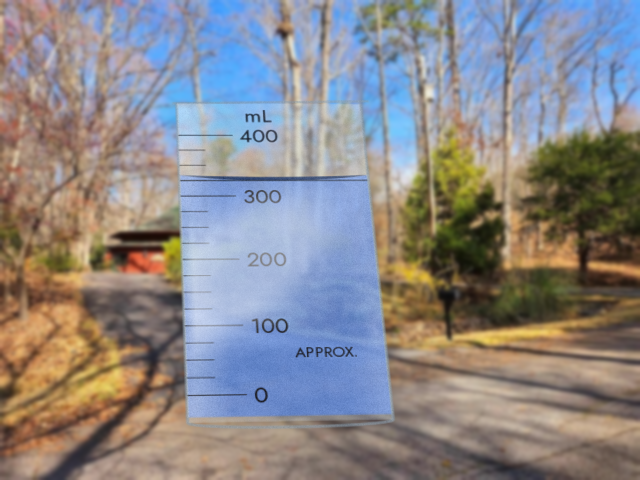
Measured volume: 325 mL
